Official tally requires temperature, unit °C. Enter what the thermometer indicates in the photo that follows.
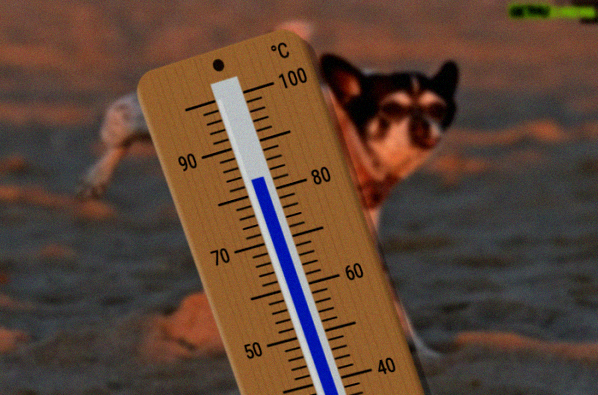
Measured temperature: 83 °C
